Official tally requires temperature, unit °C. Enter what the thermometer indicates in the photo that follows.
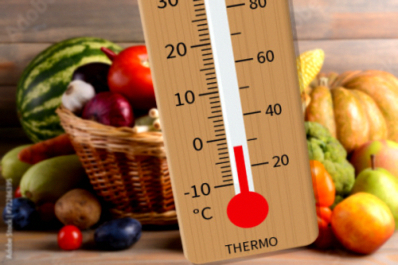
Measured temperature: -2 °C
